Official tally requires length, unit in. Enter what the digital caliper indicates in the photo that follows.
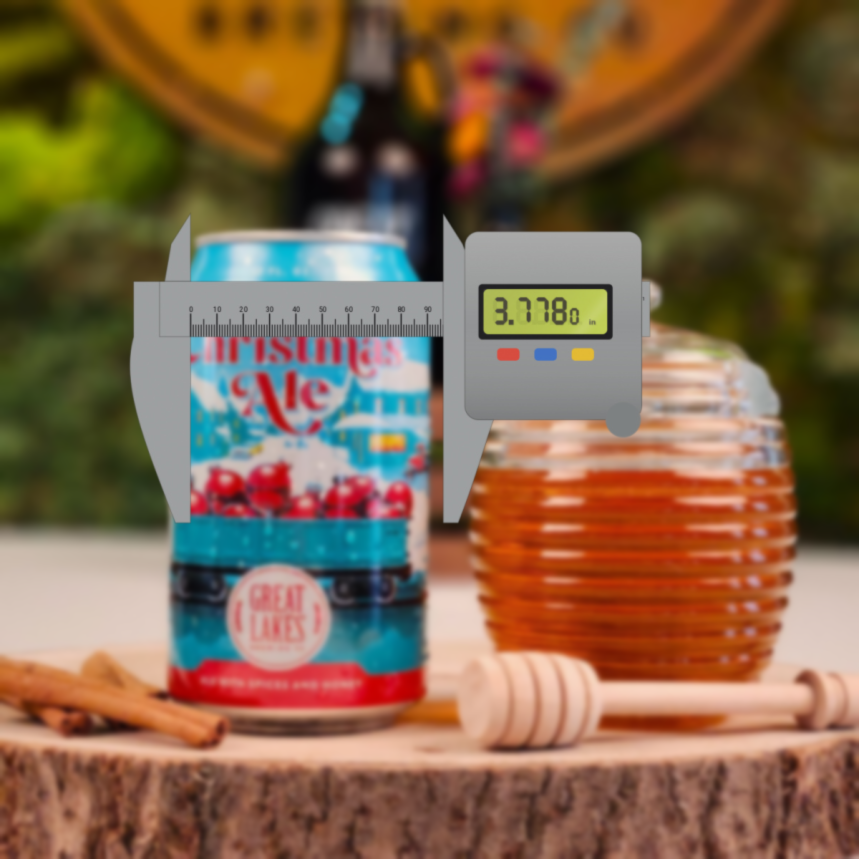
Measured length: 3.7780 in
